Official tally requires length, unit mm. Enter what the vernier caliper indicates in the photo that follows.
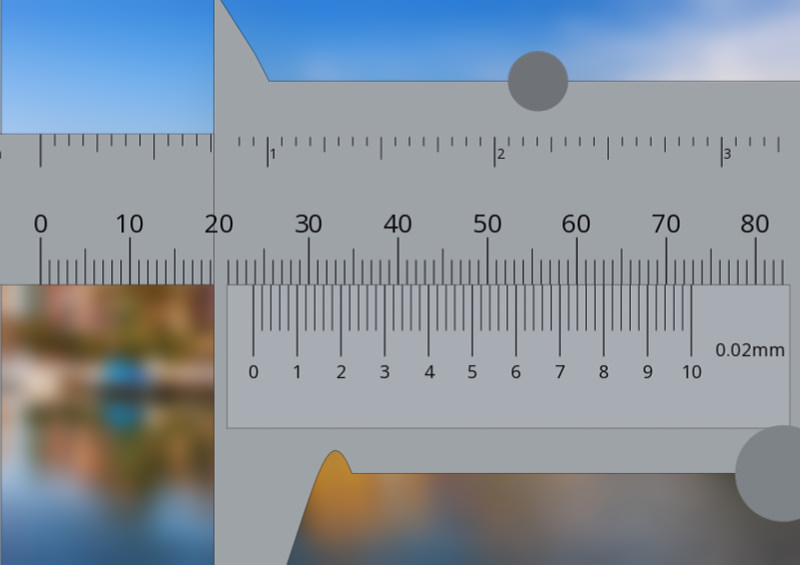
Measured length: 23.8 mm
